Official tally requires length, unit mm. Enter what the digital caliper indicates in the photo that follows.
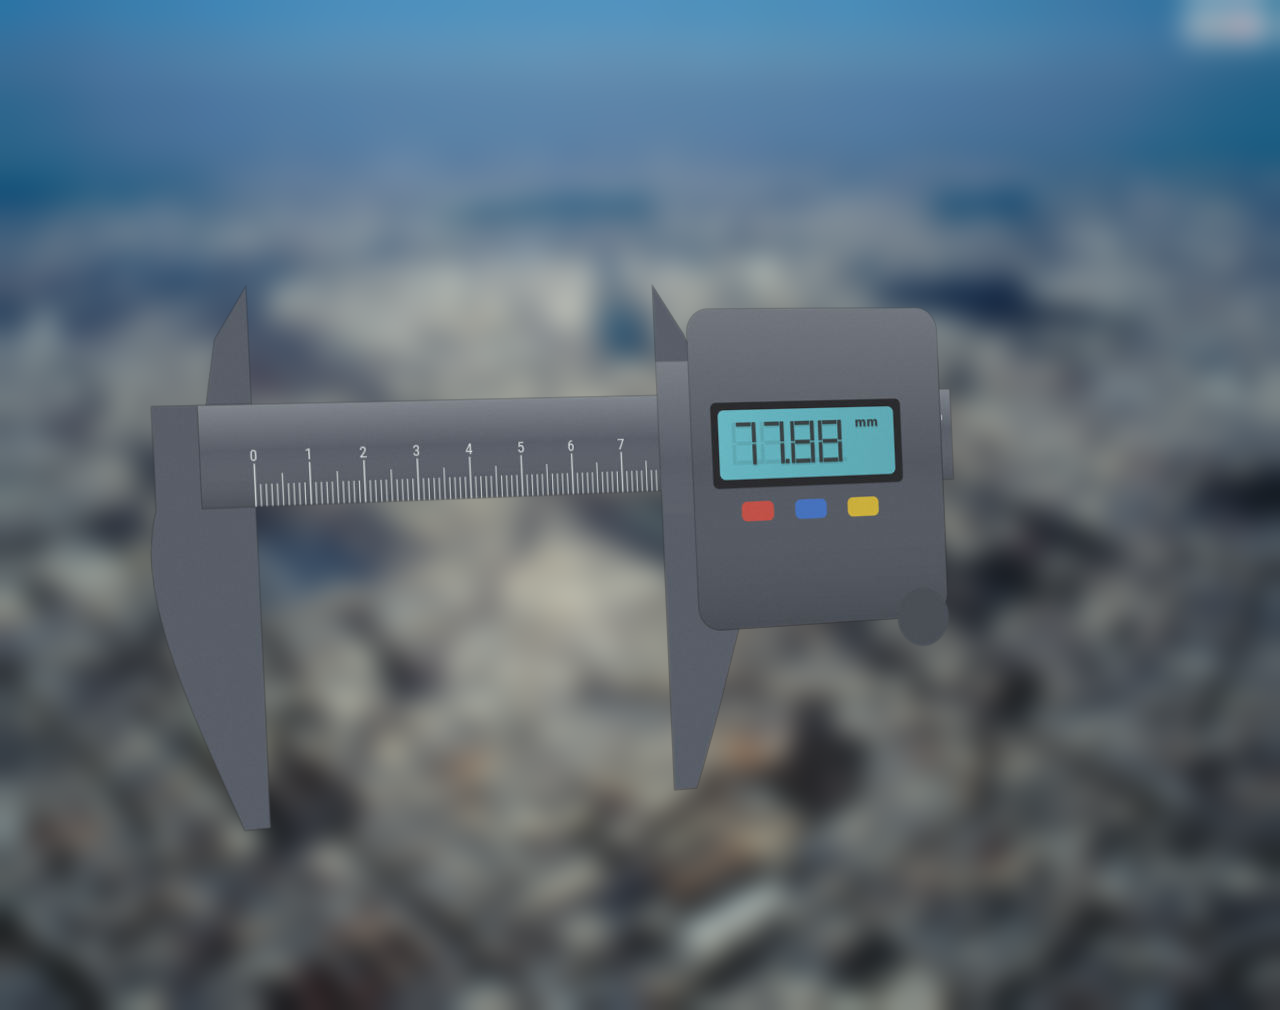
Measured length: 77.88 mm
